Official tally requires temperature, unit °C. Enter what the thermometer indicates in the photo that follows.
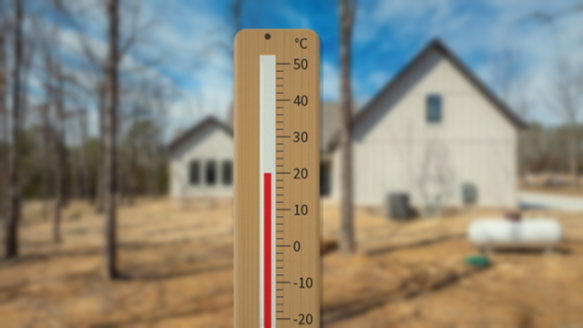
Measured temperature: 20 °C
